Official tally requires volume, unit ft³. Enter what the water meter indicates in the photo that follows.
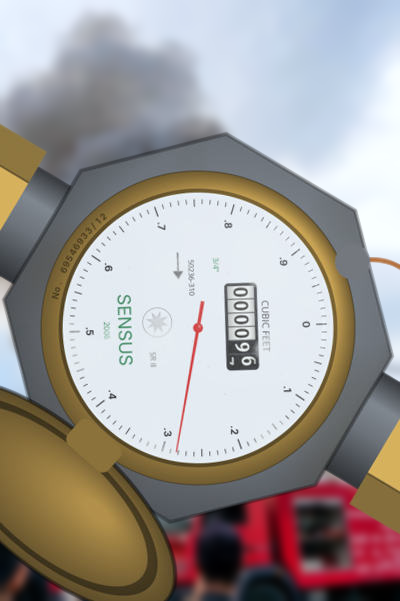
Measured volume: 96.28 ft³
